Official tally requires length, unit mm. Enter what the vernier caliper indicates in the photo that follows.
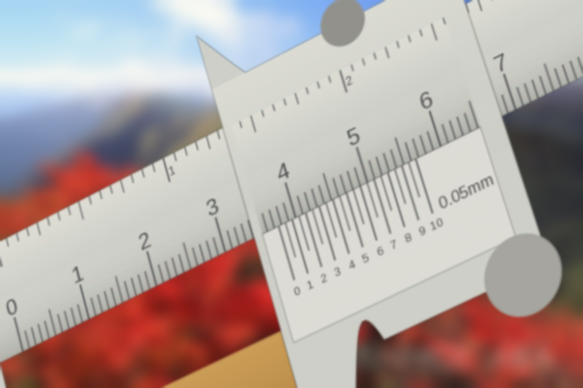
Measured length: 37.6 mm
